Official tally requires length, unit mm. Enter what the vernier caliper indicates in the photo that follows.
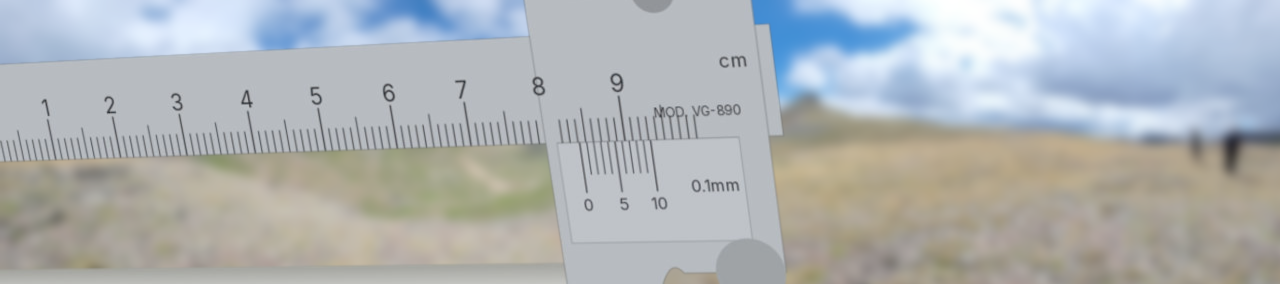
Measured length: 84.2 mm
